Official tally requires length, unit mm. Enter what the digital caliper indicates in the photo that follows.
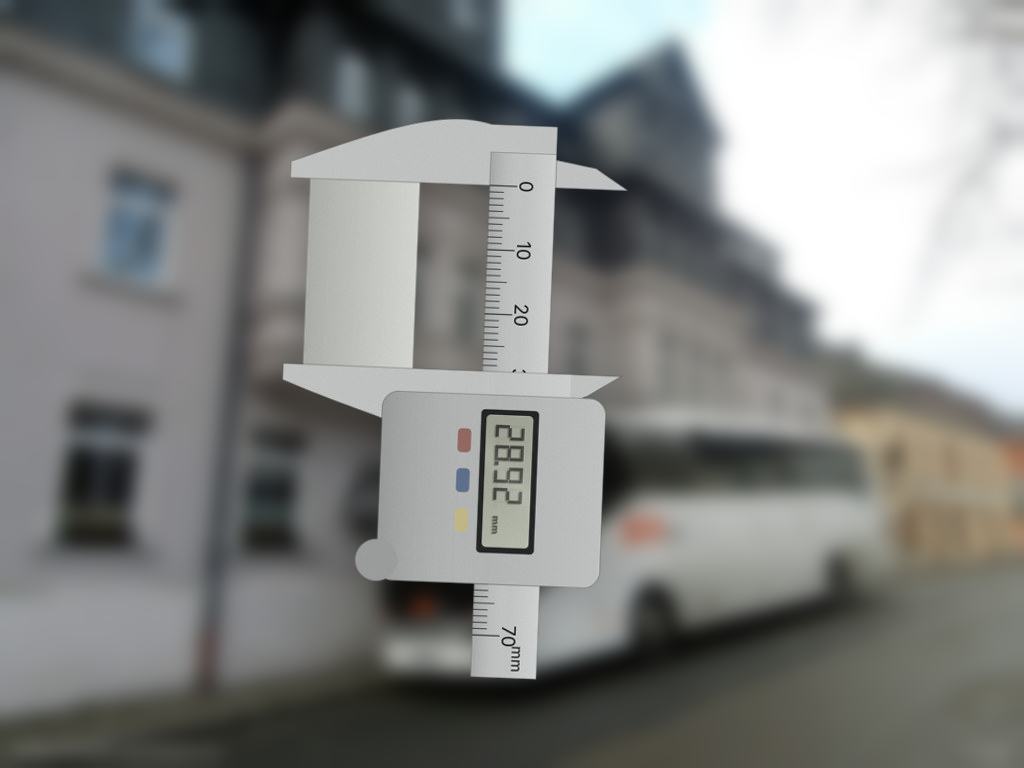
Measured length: 28.92 mm
